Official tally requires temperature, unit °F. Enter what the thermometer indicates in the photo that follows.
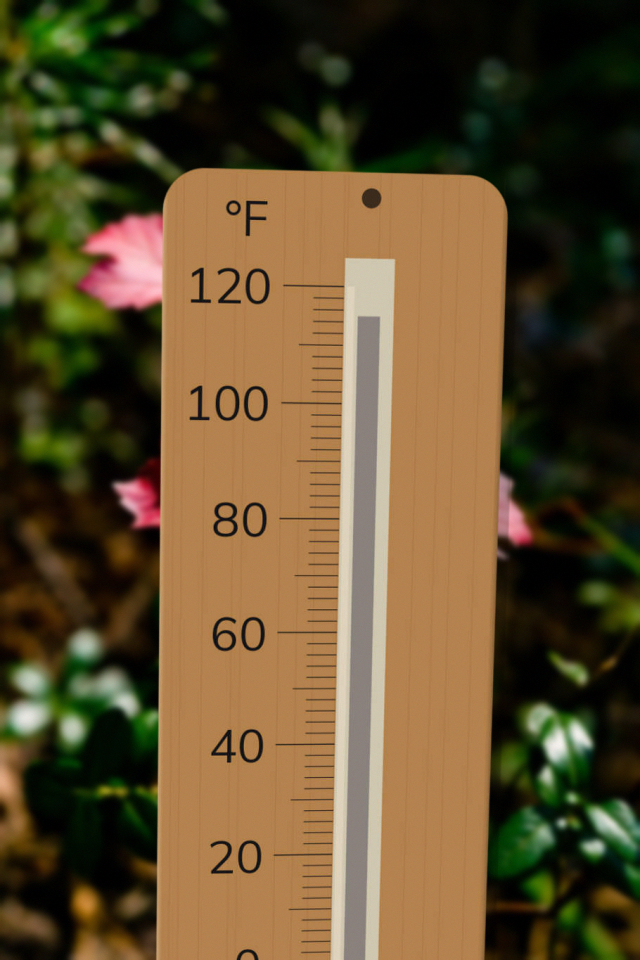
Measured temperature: 115 °F
